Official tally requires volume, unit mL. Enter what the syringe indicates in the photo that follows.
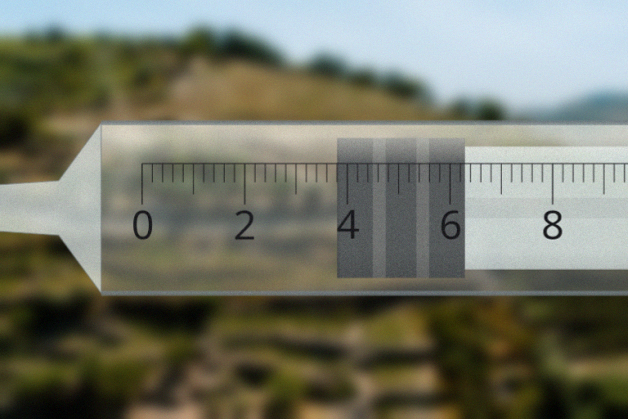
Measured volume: 3.8 mL
